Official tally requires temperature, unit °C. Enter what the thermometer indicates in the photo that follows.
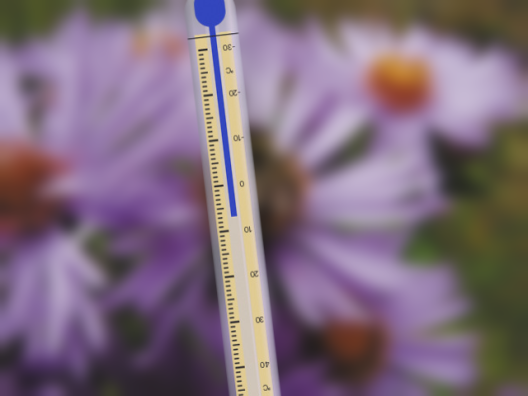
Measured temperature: 7 °C
